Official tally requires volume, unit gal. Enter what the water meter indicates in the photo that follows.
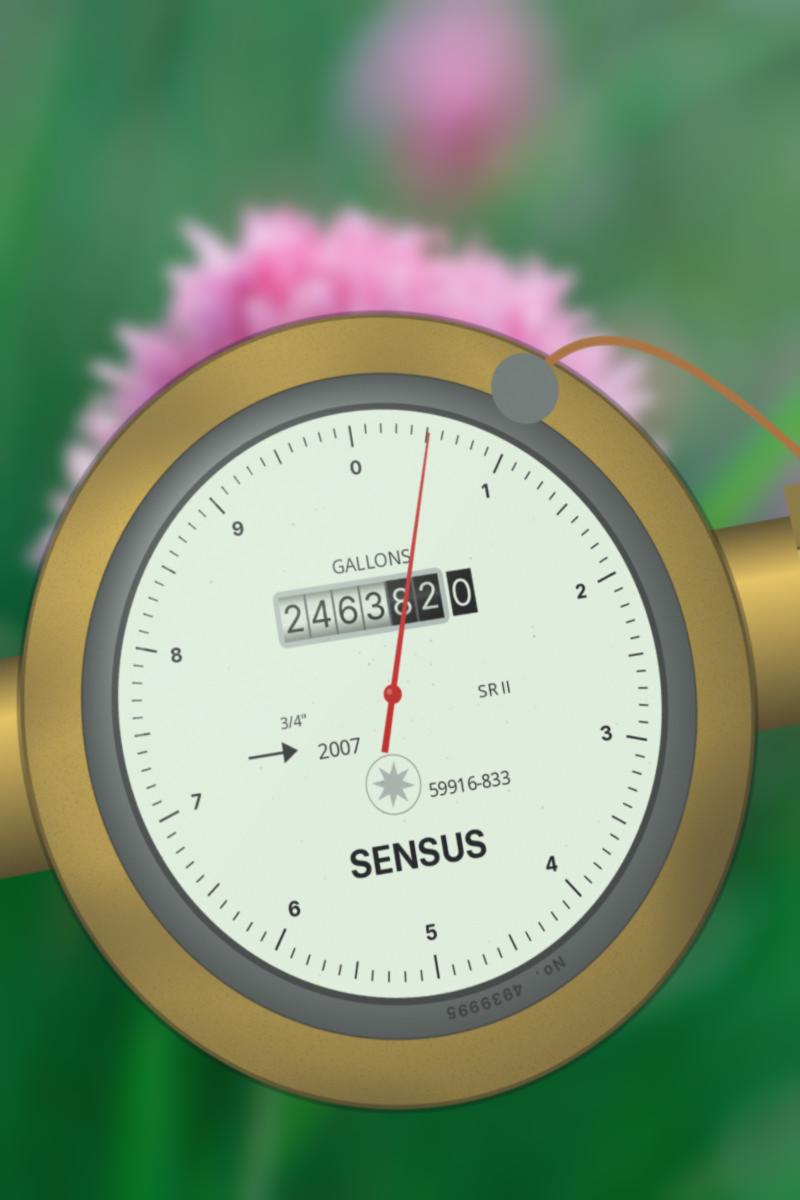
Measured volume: 2463820.5 gal
